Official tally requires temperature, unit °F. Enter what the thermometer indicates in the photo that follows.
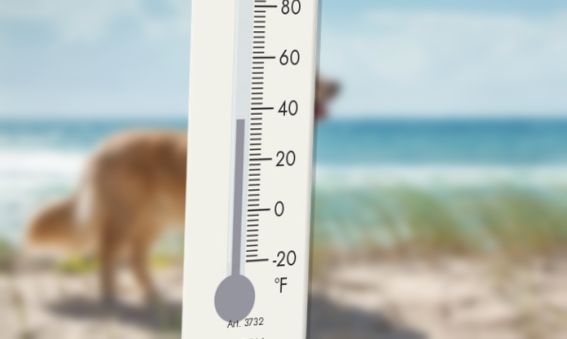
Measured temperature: 36 °F
